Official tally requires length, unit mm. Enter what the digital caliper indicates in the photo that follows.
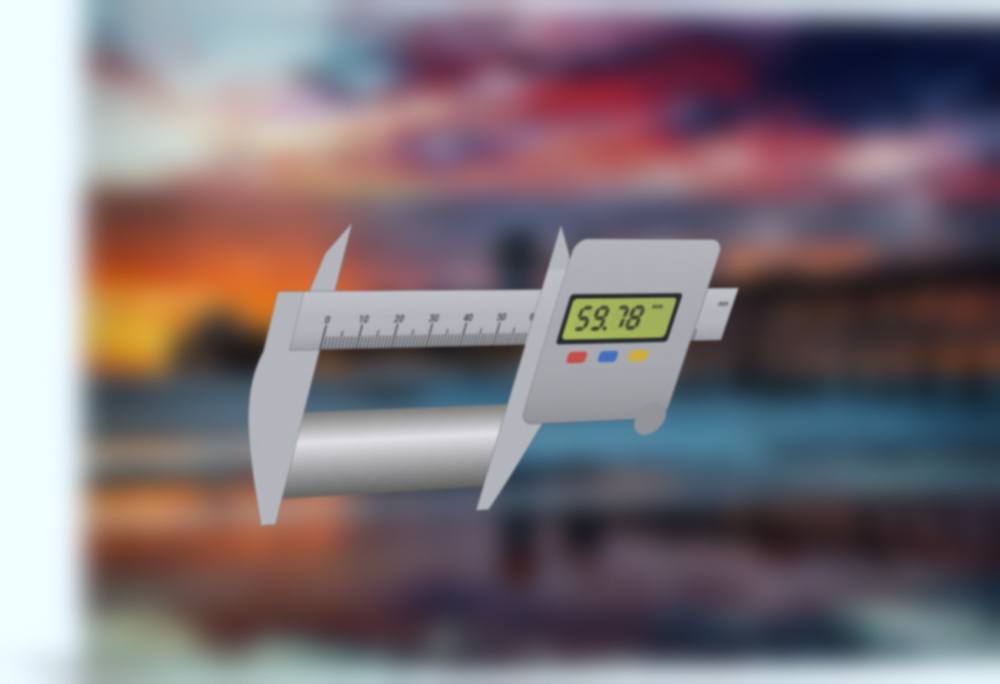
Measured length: 59.78 mm
